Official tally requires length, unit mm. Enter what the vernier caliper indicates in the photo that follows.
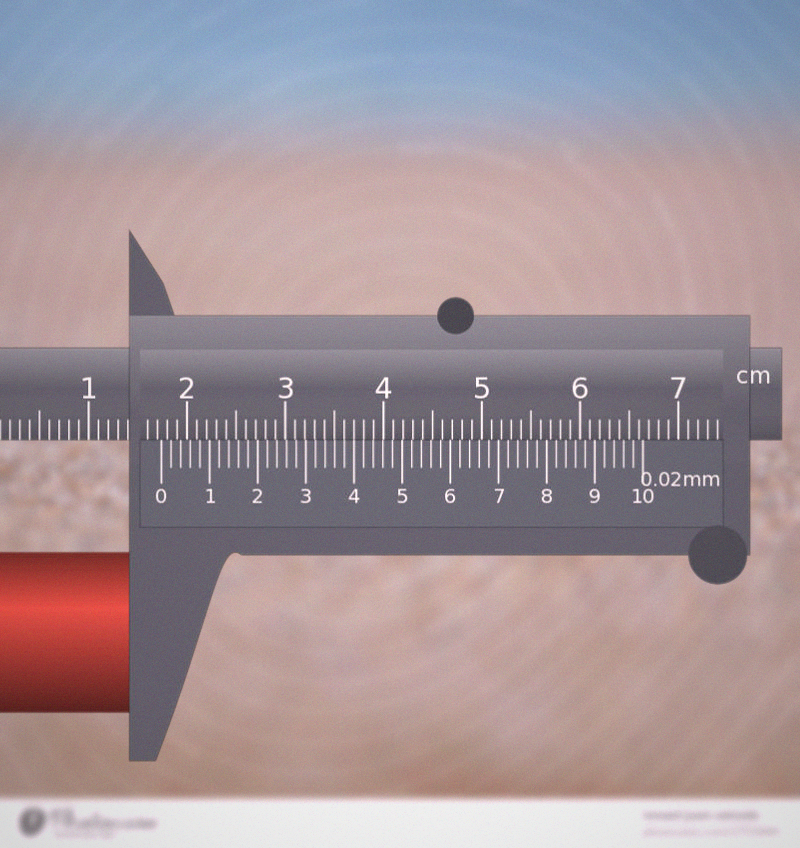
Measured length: 17.4 mm
